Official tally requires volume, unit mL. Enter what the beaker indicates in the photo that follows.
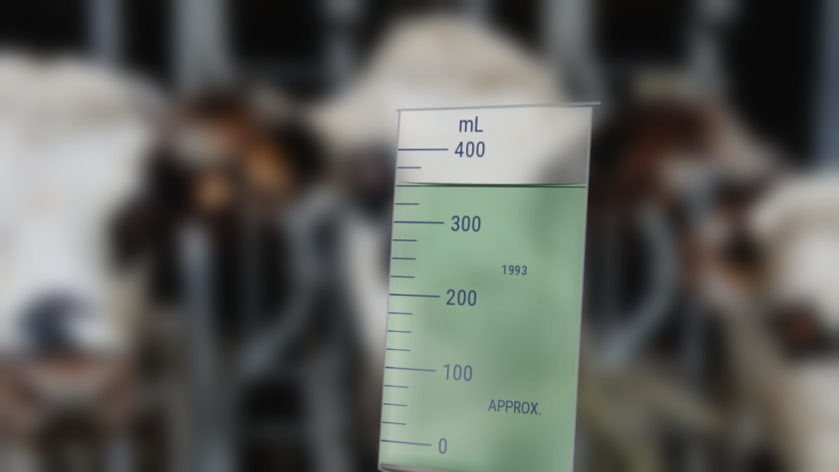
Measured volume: 350 mL
